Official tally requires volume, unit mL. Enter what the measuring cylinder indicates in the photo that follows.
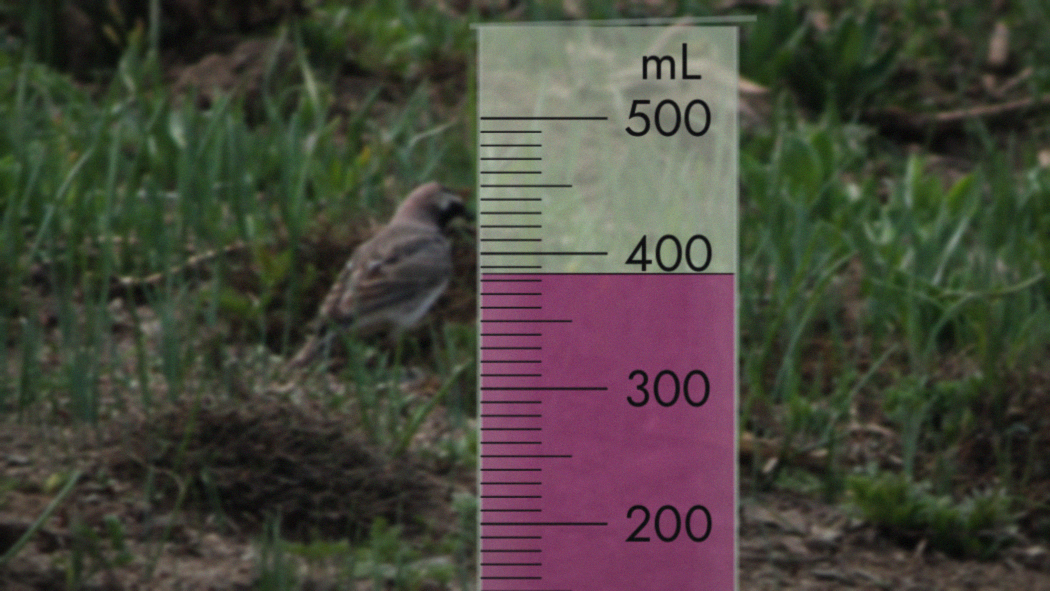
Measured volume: 385 mL
